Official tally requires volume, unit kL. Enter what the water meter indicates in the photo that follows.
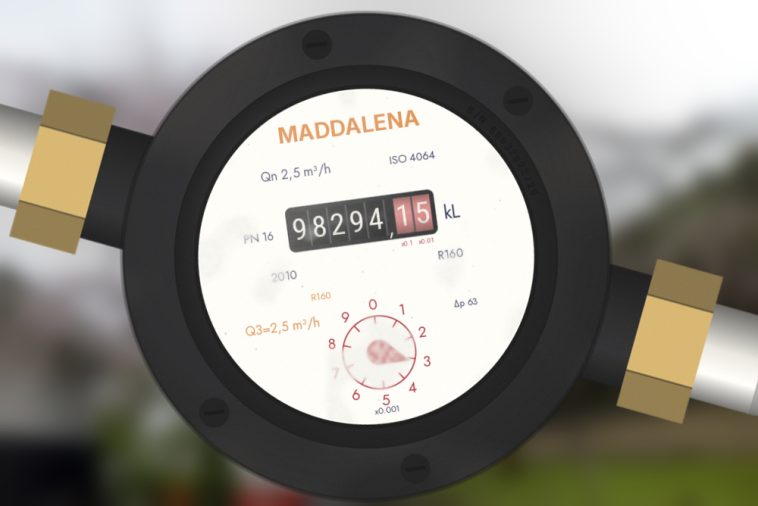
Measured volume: 98294.153 kL
